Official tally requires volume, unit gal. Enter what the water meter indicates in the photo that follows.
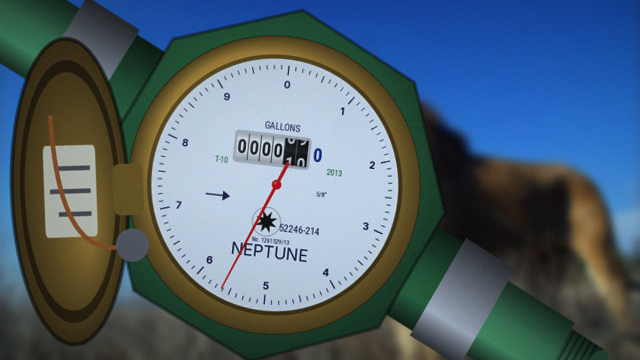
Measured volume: 95.6 gal
